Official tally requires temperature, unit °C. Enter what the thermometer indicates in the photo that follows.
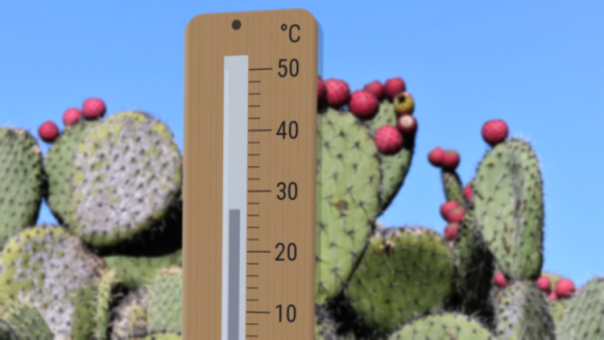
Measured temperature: 27 °C
